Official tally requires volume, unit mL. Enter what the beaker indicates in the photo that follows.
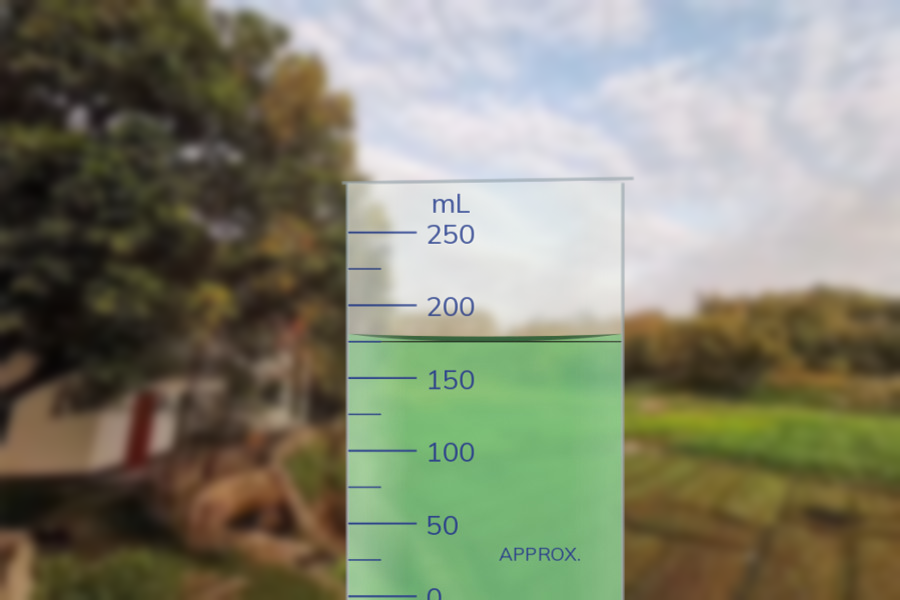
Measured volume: 175 mL
